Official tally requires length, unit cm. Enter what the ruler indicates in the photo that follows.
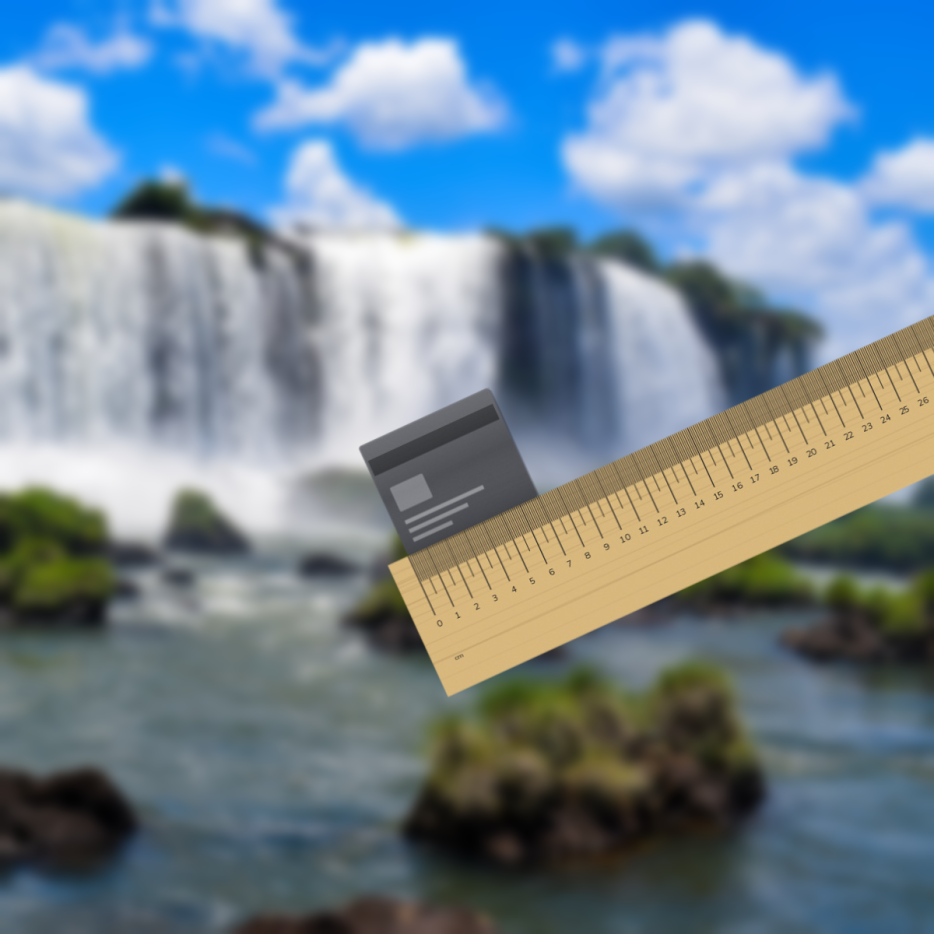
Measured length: 7 cm
